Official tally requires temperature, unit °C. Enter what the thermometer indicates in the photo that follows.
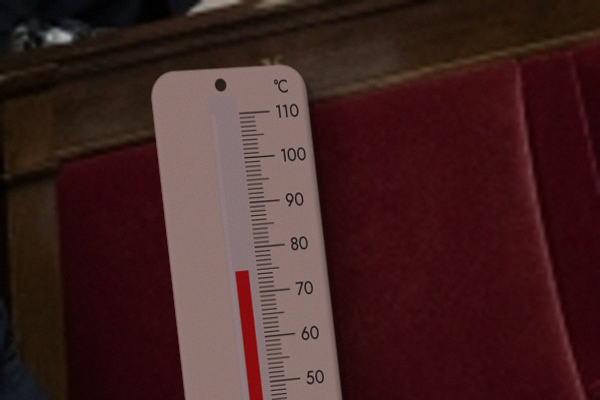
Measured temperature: 75 °C
